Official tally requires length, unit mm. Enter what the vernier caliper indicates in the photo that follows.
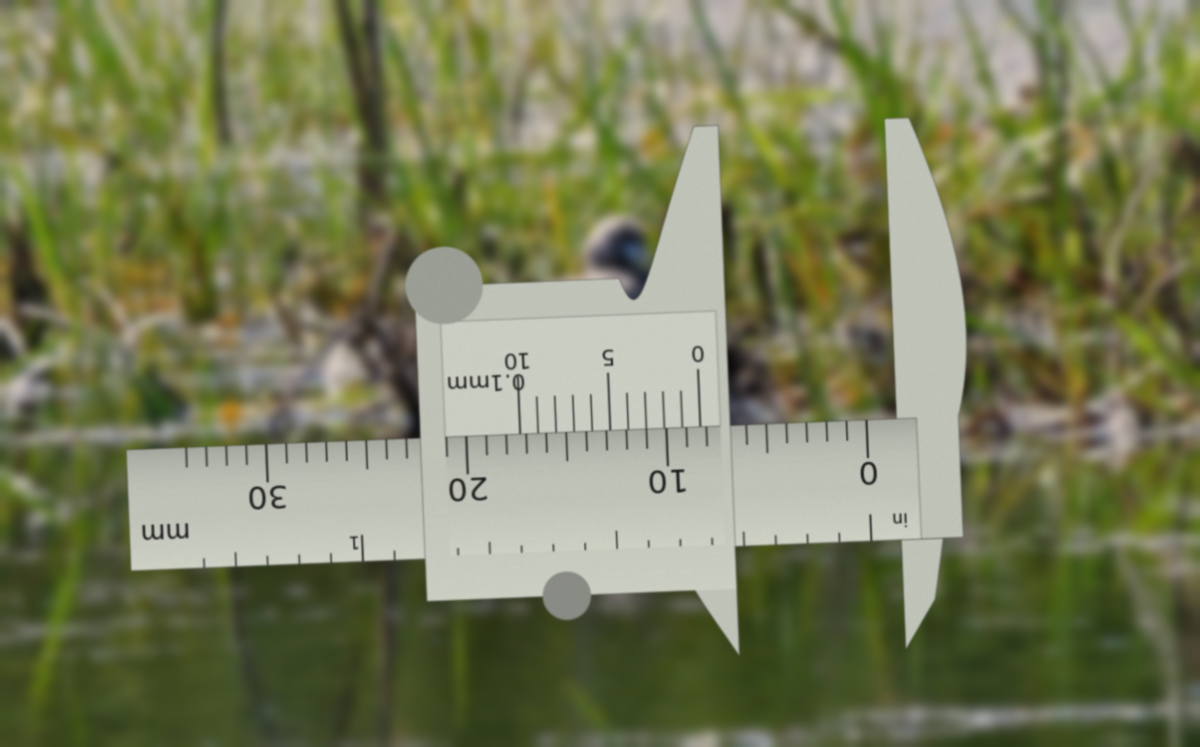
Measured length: 8.3 mm
